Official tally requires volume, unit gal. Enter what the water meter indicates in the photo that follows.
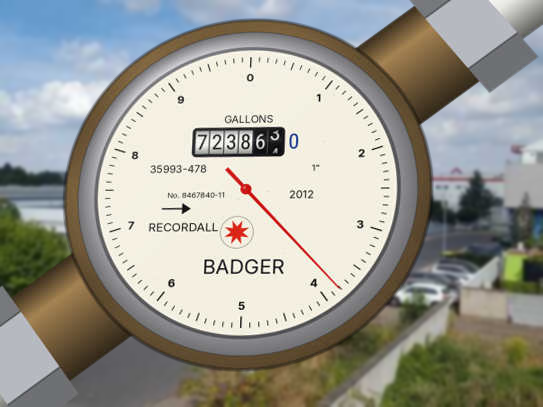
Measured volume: 7238633.8 gal
